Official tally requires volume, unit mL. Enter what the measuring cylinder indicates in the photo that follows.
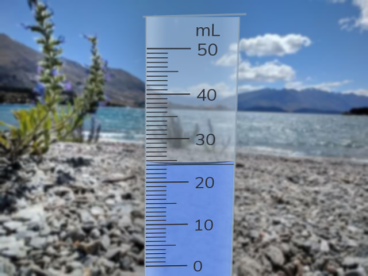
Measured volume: 24 mL
